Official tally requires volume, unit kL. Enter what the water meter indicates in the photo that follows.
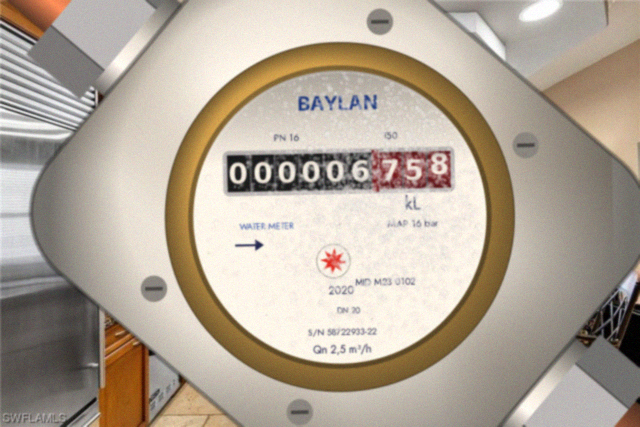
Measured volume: 6.758 kL
